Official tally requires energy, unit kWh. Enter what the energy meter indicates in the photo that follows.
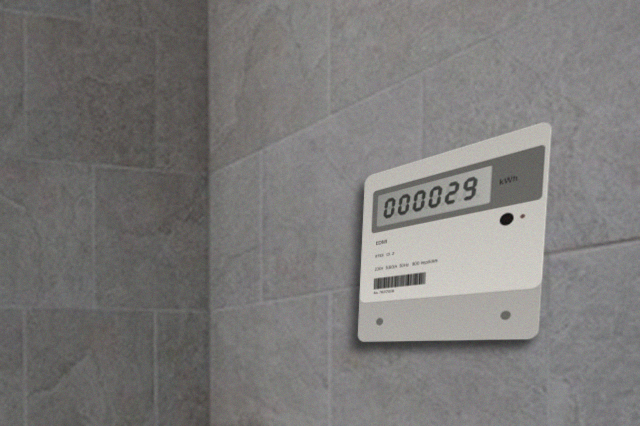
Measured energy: 29 kWh
